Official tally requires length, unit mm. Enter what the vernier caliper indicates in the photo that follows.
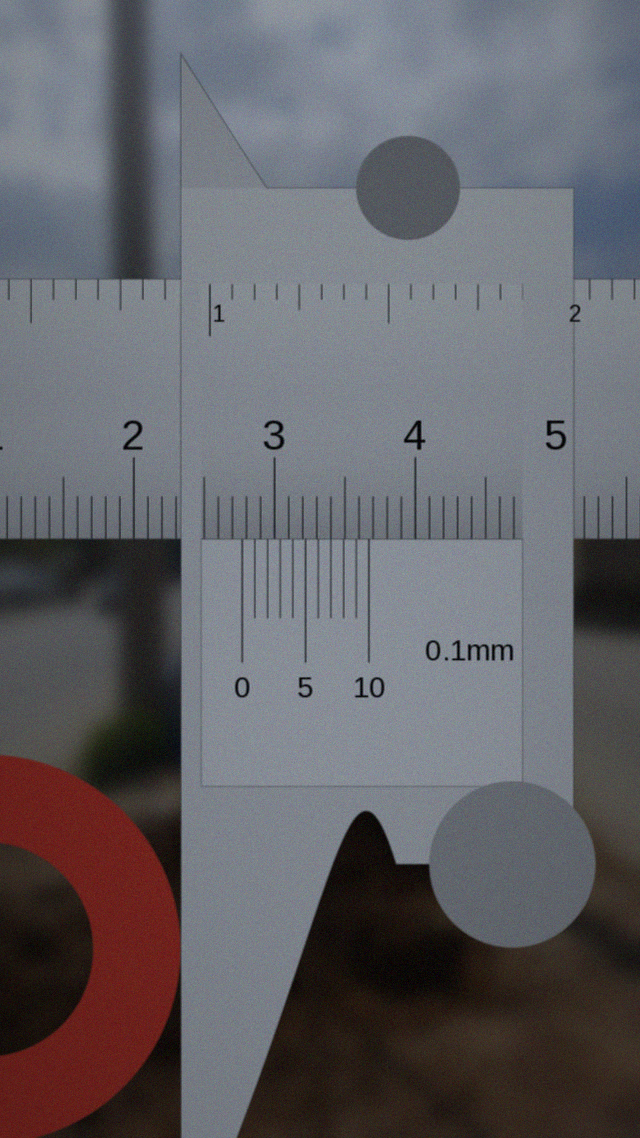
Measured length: 27.7 mm
